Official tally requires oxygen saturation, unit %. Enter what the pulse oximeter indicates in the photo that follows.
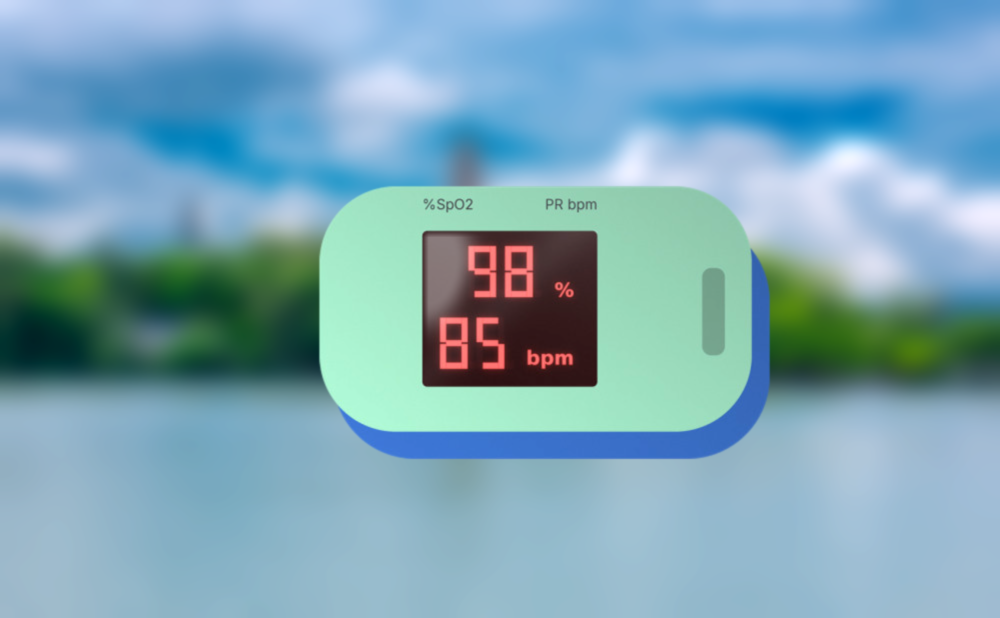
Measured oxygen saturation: 98 %
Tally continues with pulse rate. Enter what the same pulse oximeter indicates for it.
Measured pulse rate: 85 bpm
